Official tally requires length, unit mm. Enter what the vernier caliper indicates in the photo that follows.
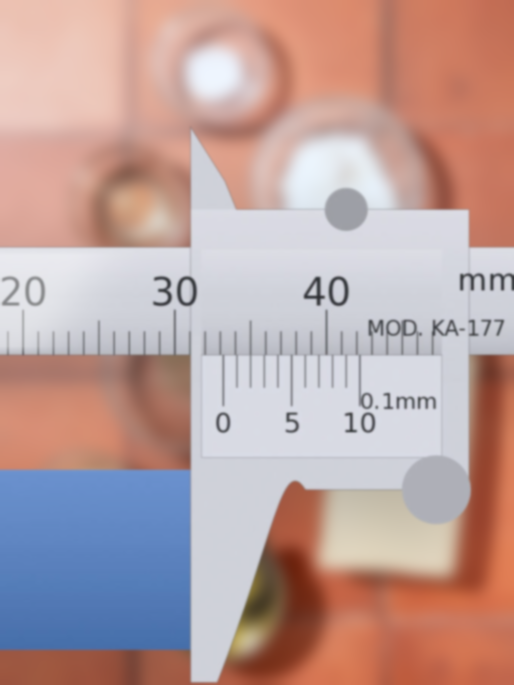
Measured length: 33.2 mm
